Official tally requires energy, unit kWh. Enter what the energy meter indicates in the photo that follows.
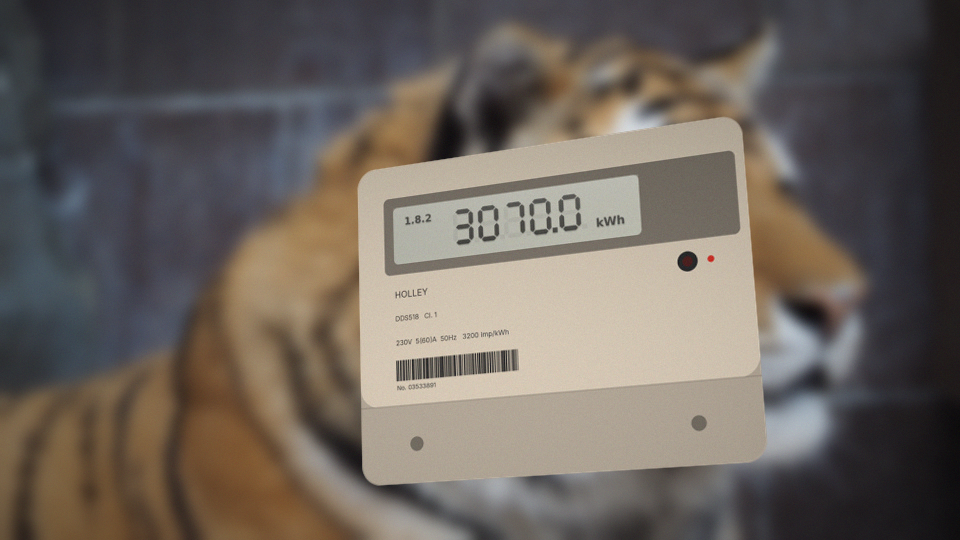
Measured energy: 3070.0 kWh
